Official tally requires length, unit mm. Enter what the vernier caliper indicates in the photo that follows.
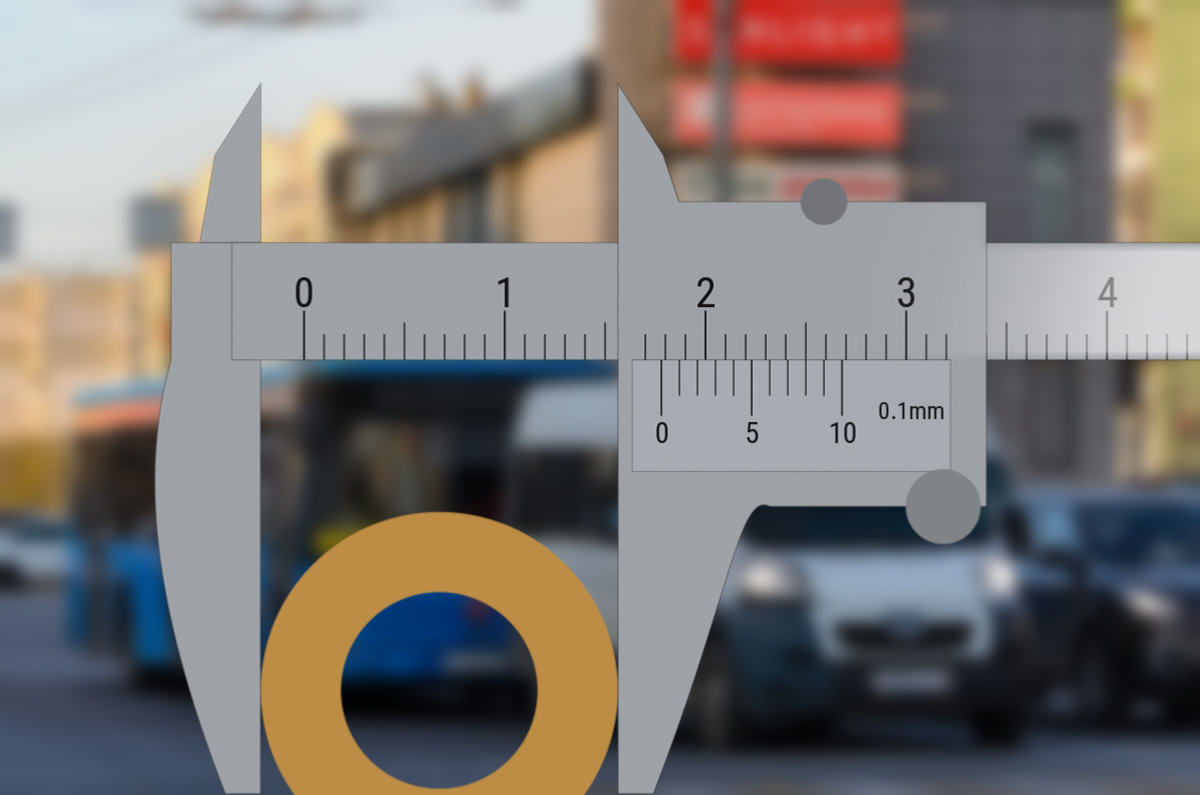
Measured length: 17.8 mm
